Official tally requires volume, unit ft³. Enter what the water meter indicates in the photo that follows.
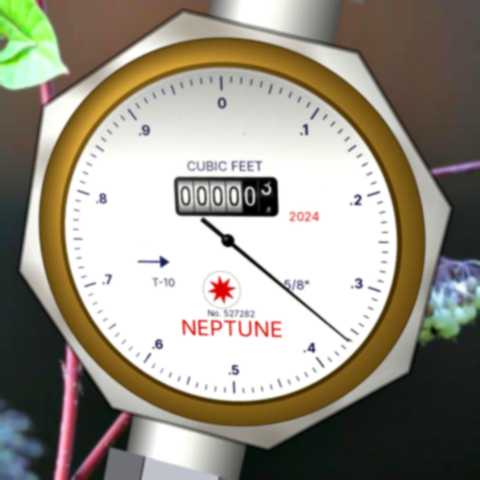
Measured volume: 3.36 ft³
